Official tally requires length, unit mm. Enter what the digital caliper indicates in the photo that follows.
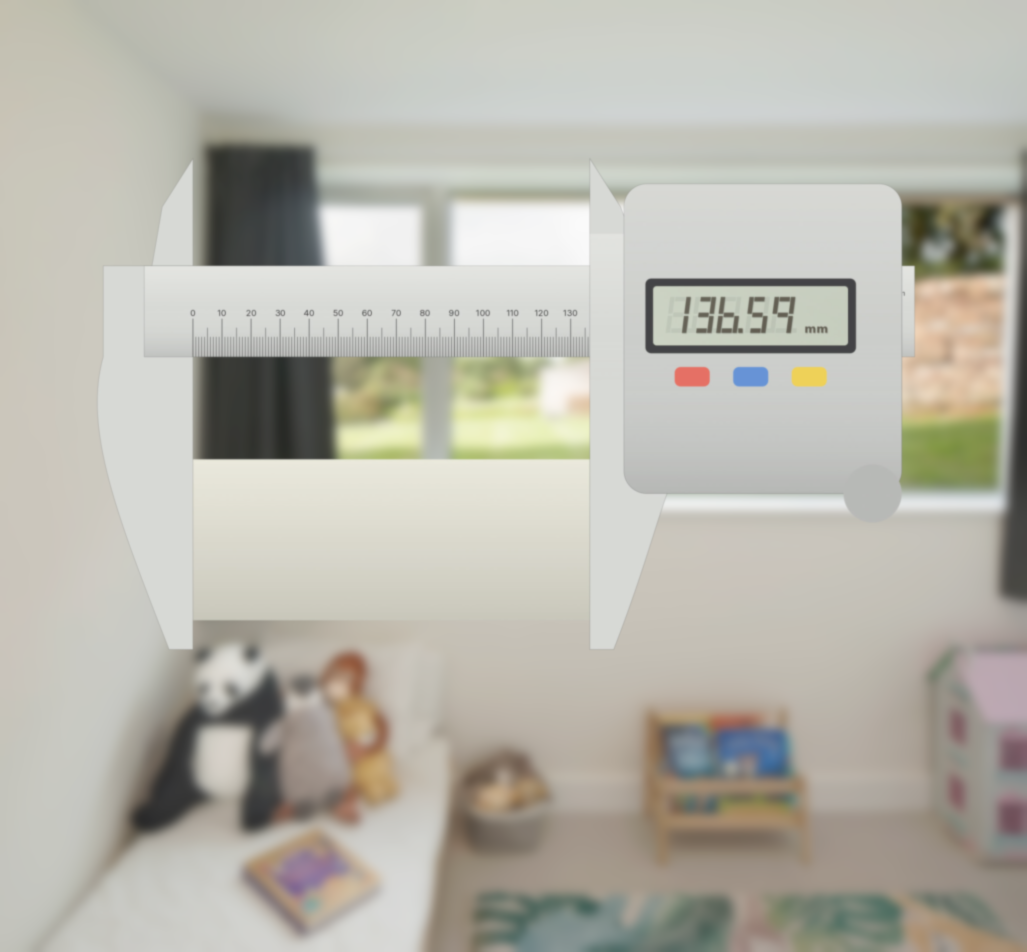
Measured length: 136.59 mm
